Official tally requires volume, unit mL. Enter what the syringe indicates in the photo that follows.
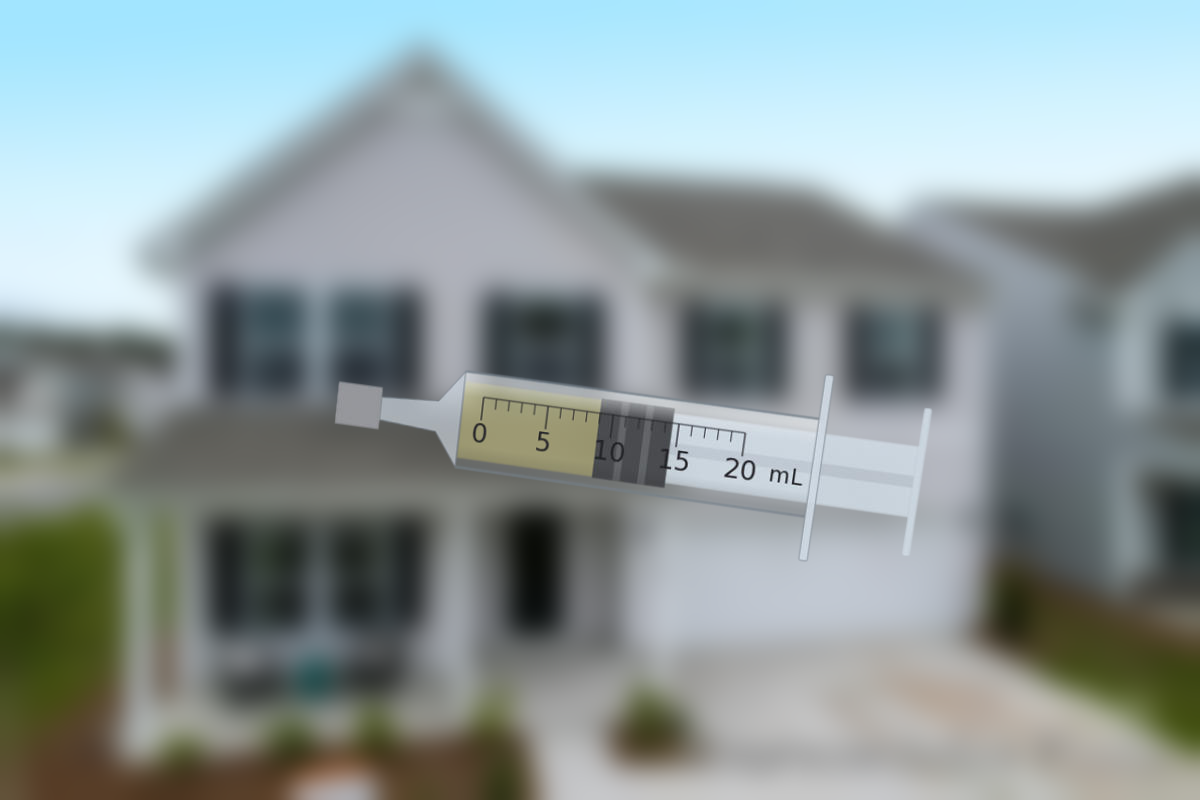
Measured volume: 9 mL
